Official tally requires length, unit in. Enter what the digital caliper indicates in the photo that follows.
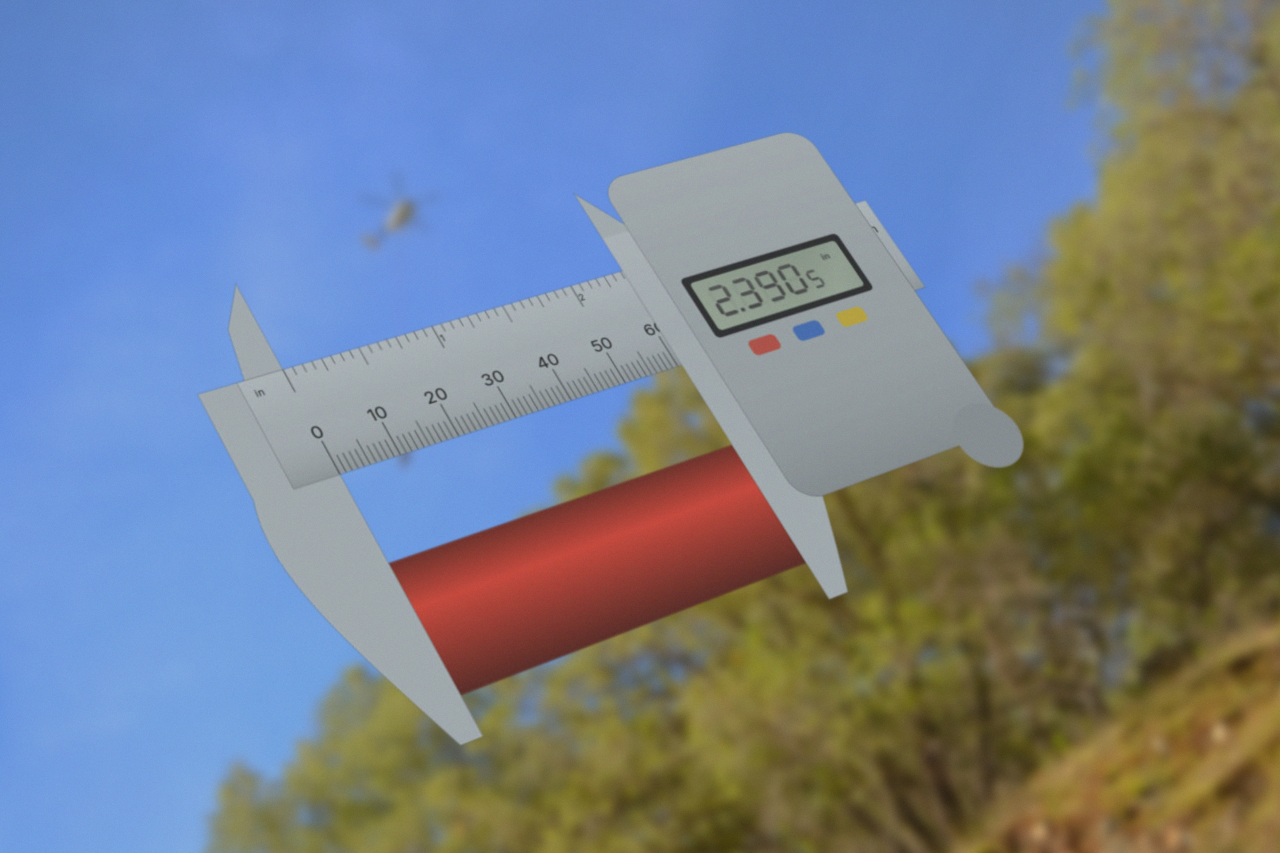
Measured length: 2.3905 in
